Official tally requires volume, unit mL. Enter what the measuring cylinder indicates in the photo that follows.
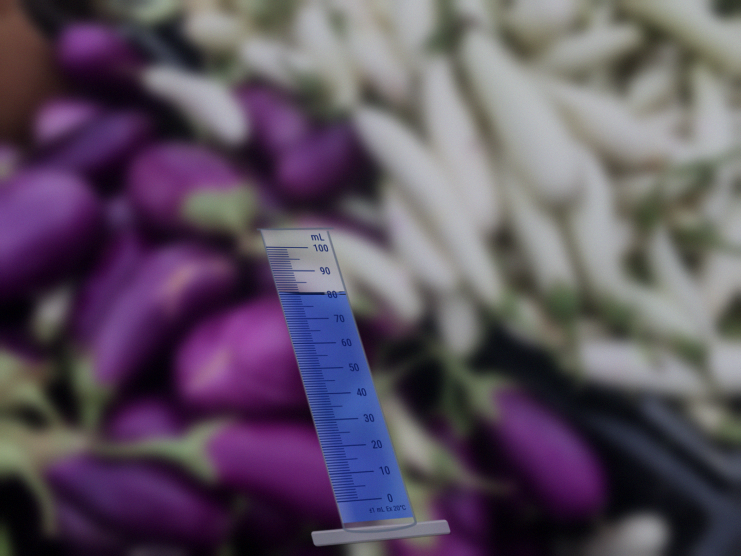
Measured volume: 80 mL
